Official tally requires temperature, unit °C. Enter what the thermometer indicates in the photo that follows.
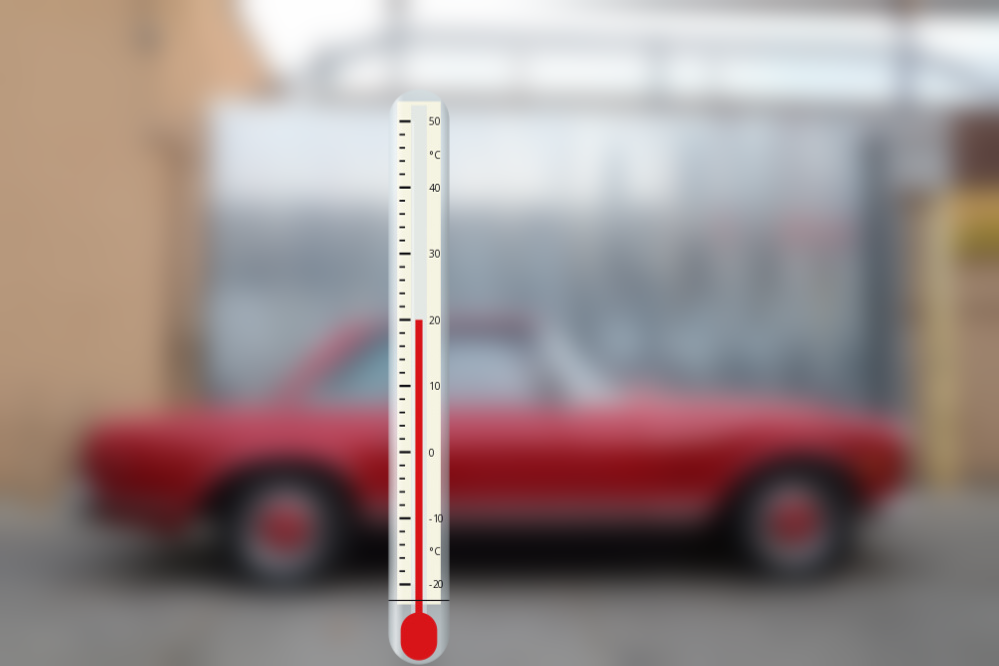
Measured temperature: 20 °C
